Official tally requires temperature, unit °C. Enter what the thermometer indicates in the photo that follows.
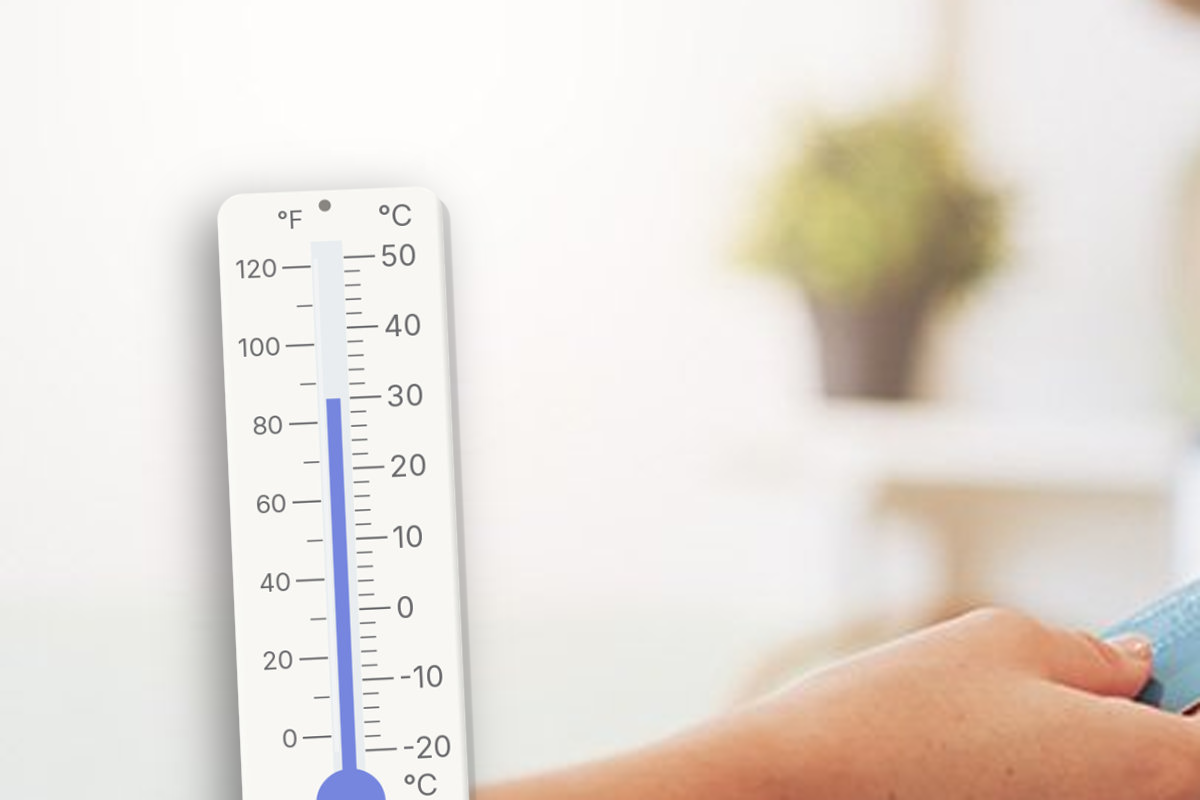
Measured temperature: 30 °C
